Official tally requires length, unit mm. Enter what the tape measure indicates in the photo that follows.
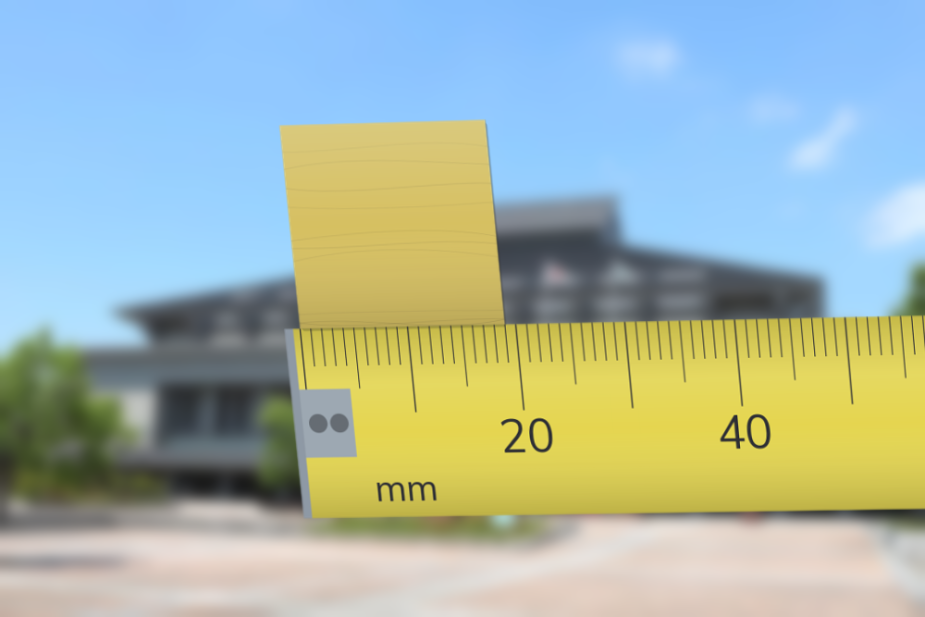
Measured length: 19 mm
